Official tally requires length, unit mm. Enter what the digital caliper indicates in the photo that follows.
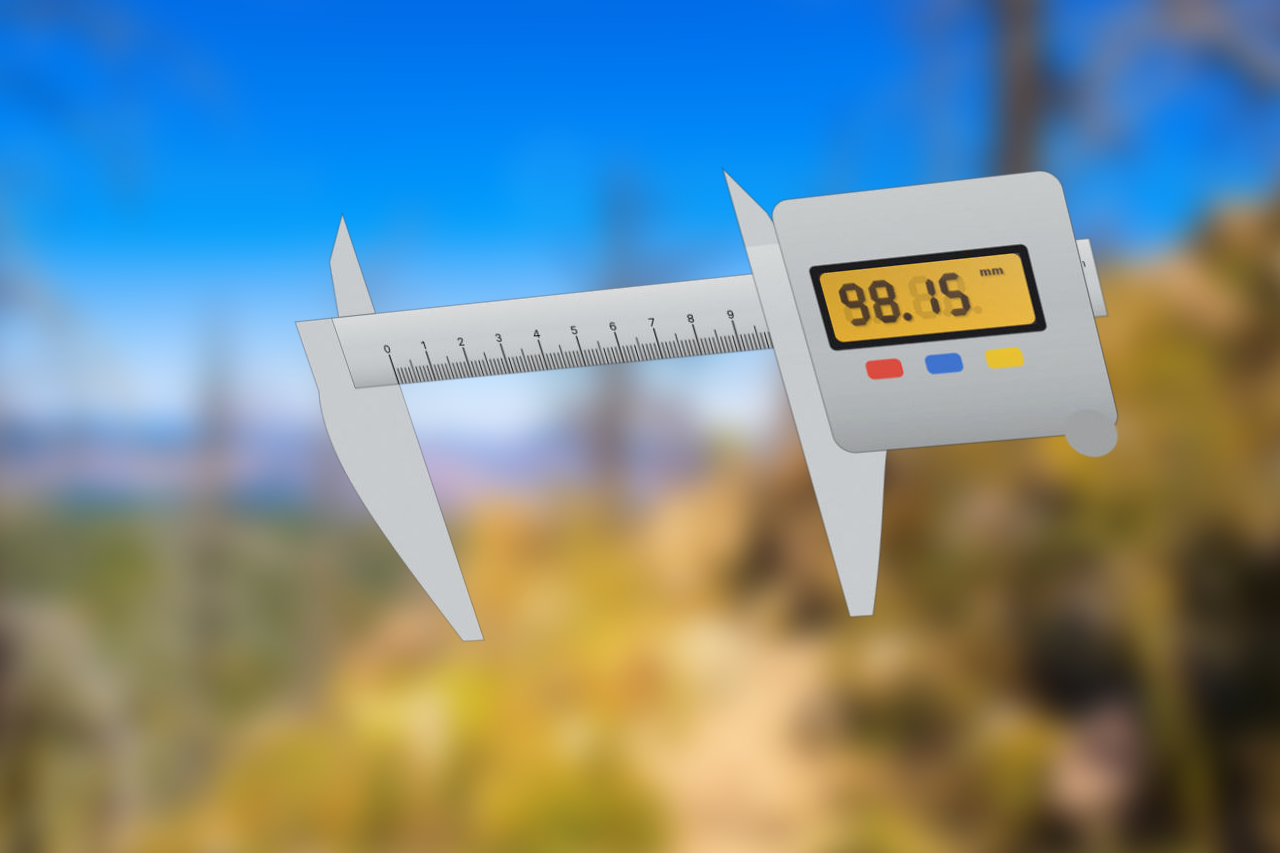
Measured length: 98.15 mm
